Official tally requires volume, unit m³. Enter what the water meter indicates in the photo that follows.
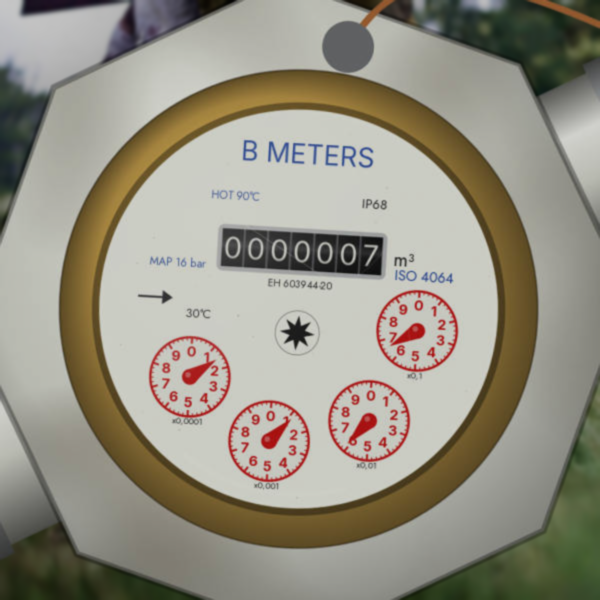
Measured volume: 7.6611 m³
